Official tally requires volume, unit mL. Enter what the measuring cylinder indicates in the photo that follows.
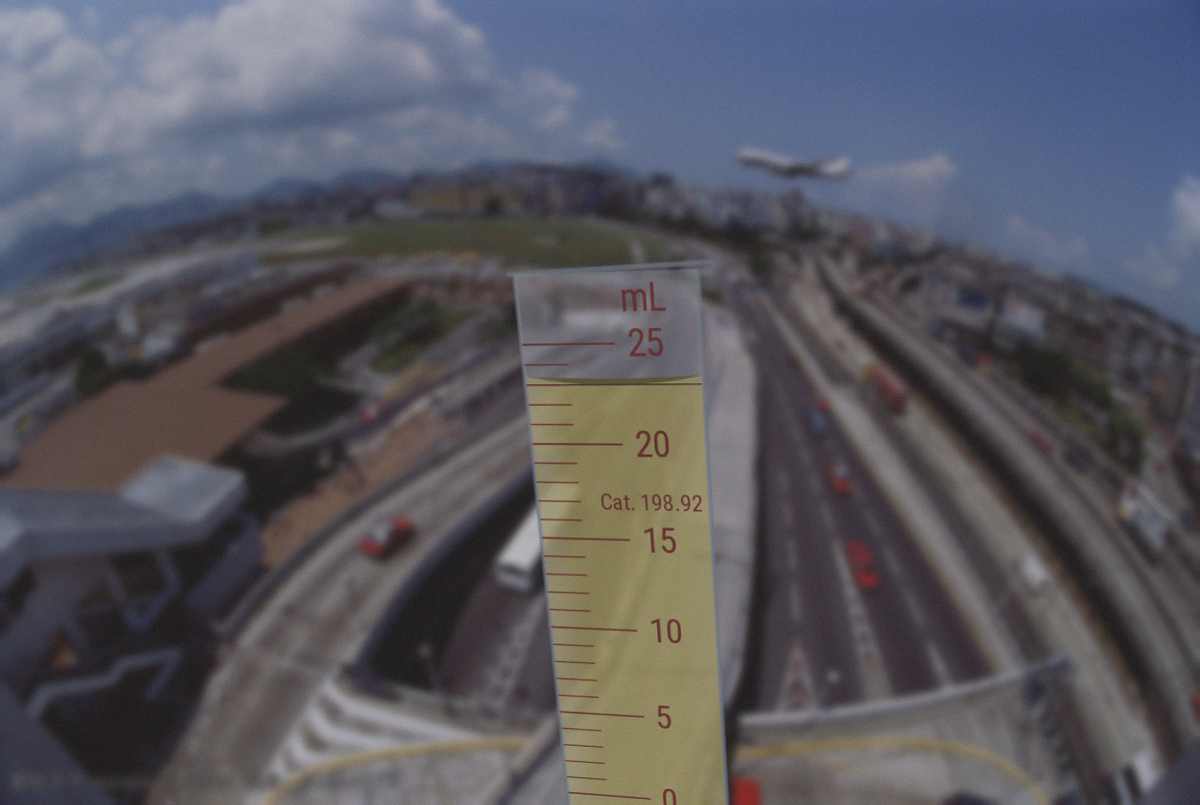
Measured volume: 23 mL
